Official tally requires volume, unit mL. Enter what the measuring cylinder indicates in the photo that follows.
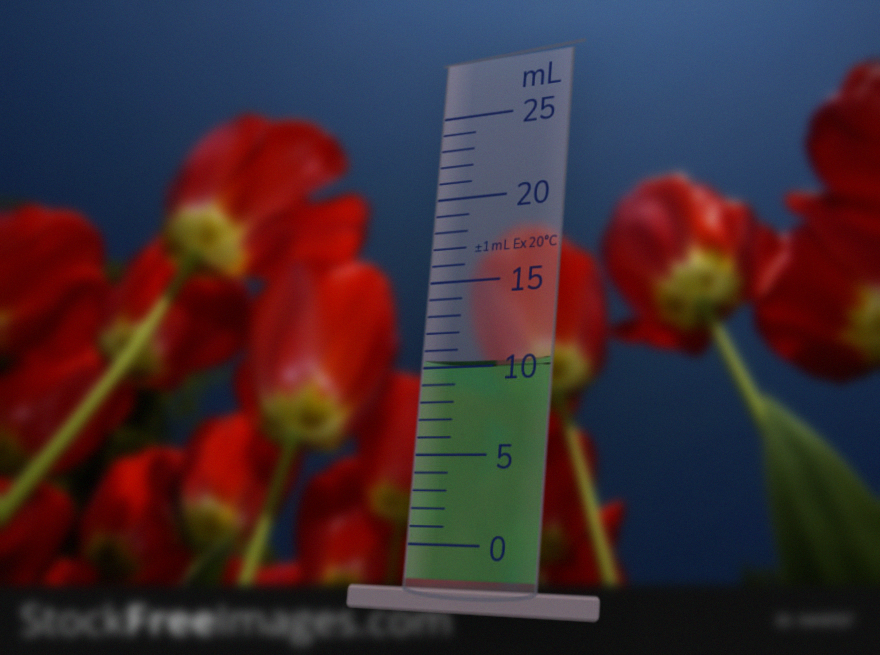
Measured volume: 10 mL
